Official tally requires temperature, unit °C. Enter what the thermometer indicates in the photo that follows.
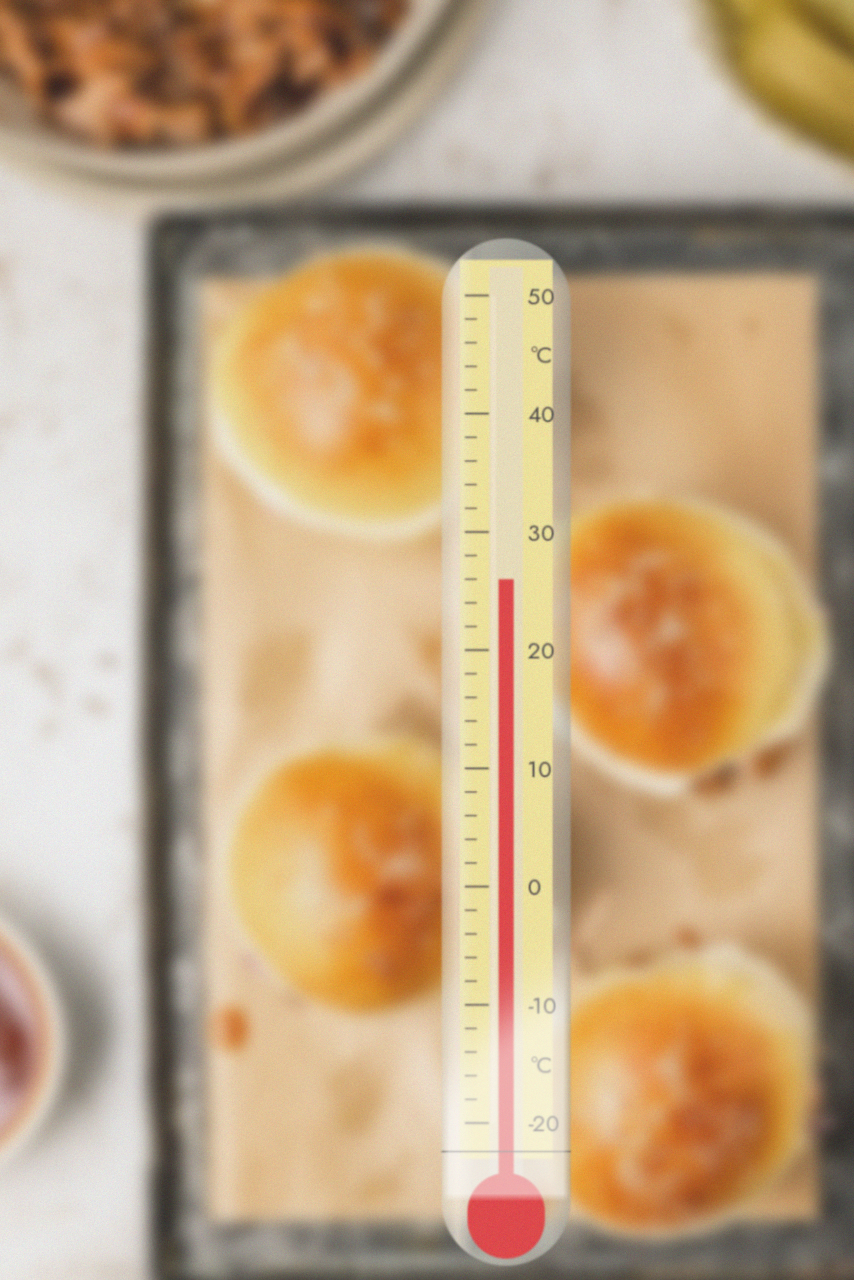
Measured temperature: 26 °C
